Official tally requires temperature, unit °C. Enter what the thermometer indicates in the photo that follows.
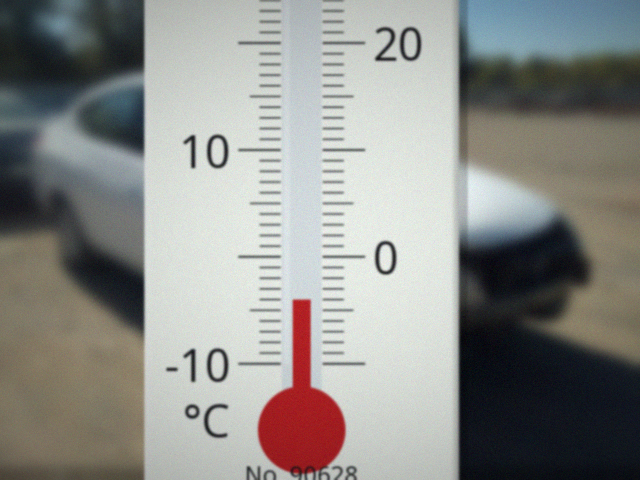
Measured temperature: -4 °C
